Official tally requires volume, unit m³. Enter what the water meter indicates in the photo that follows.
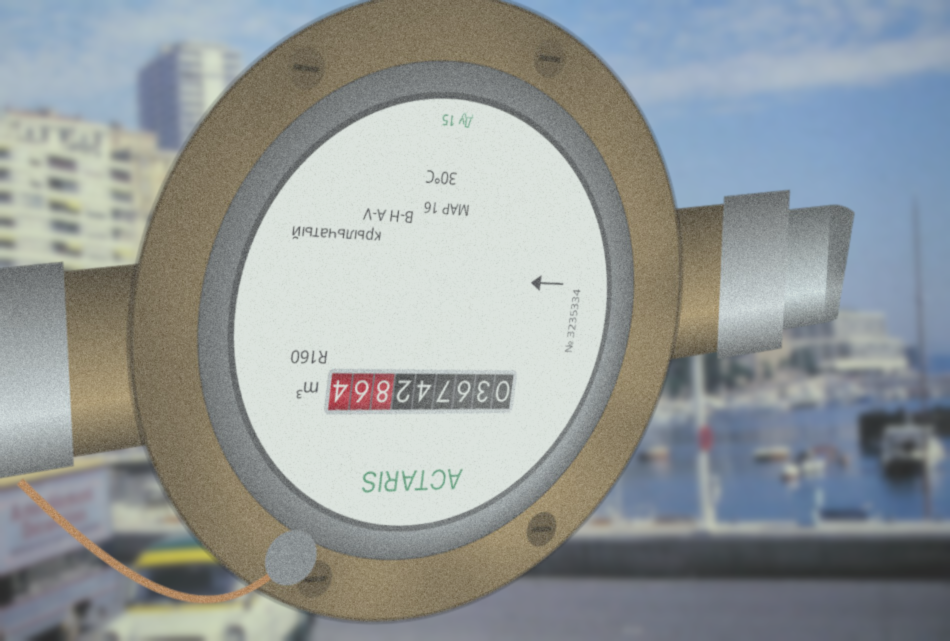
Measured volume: 36742.864 m³
